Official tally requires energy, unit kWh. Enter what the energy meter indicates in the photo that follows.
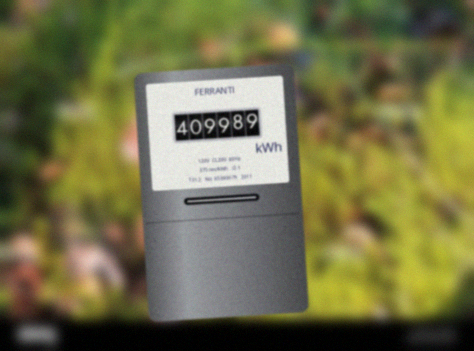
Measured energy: 409989 kWh
